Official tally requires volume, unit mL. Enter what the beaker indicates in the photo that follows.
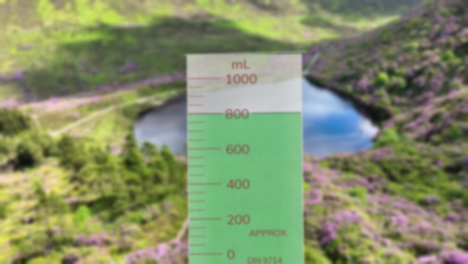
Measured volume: 800 mL
